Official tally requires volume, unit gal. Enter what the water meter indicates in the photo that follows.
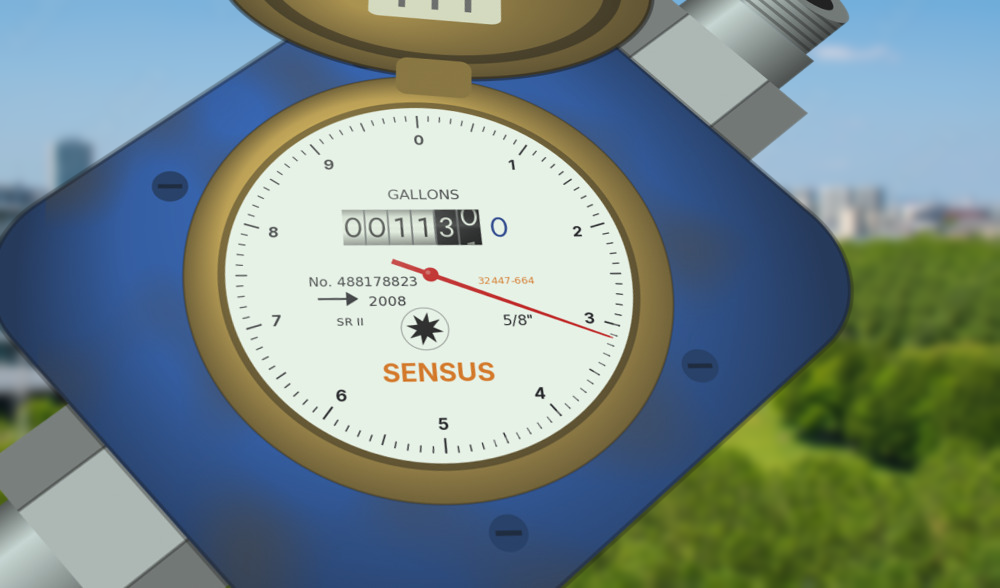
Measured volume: 11303.1 gal
